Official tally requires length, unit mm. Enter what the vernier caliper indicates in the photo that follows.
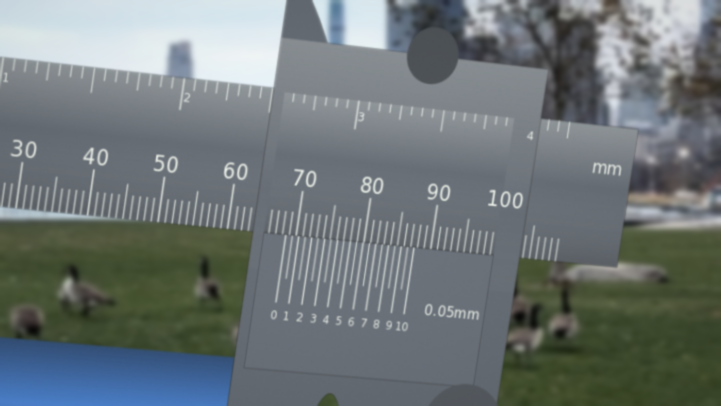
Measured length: 68.5 mm
